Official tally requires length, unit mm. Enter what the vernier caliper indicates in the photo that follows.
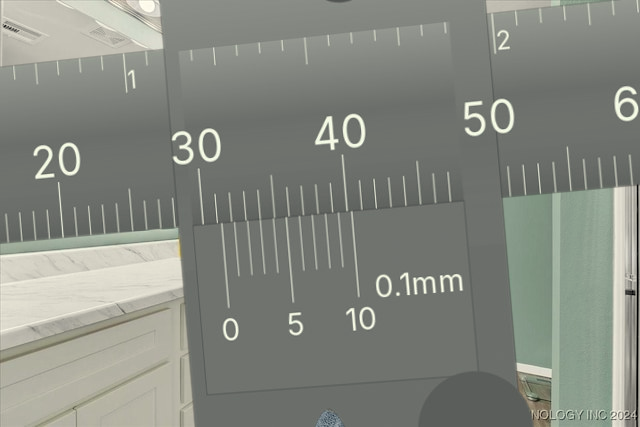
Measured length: 31.3 mm
